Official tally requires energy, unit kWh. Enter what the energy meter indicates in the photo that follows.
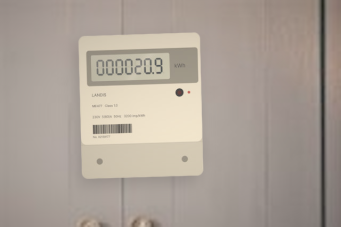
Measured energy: 20.9 kWh
